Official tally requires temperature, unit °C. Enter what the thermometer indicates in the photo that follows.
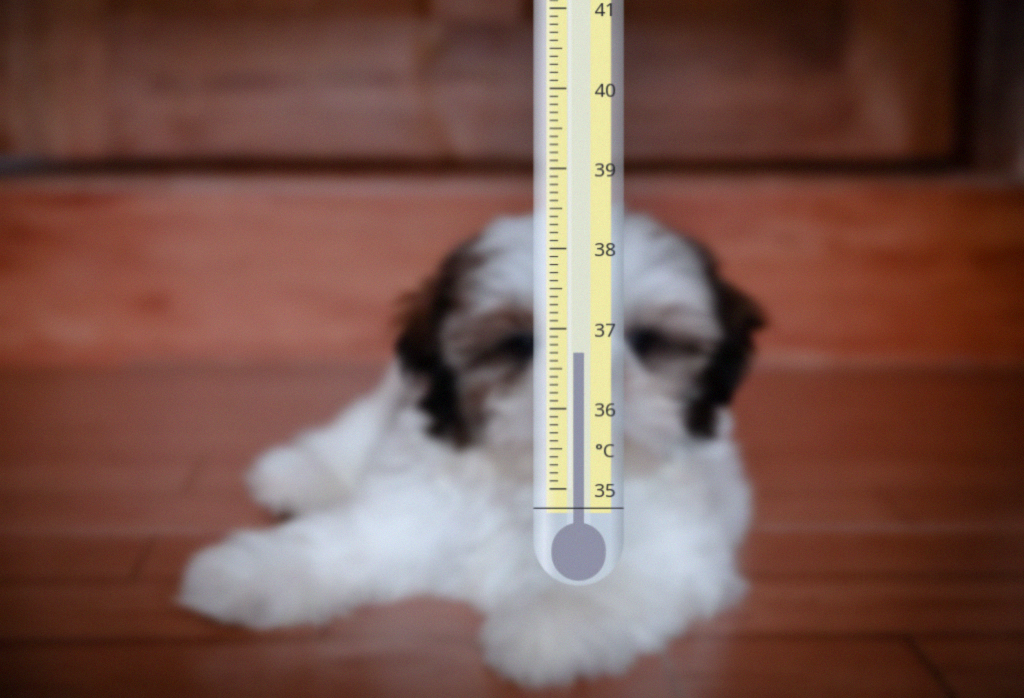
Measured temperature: 36.7 °C
